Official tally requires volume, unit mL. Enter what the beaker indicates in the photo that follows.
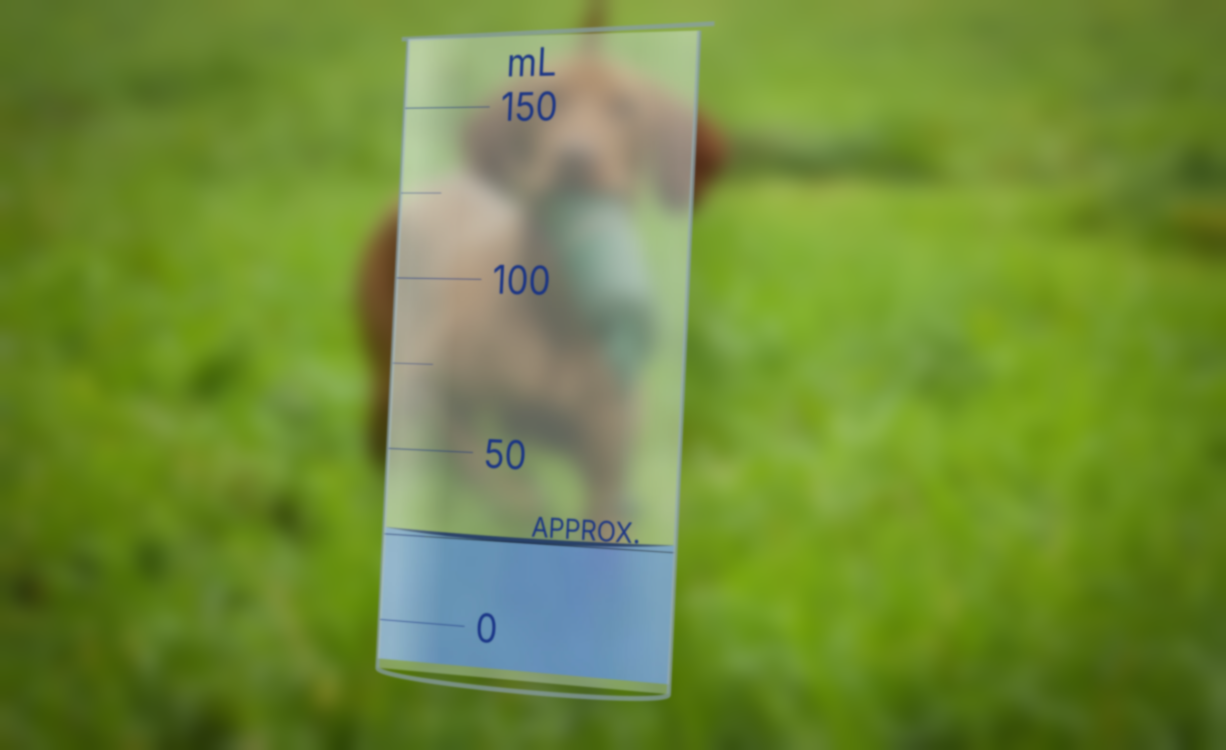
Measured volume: 25 mL
